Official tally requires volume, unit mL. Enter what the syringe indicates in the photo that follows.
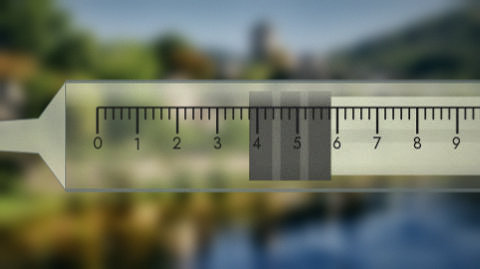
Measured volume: 3.8 mL
